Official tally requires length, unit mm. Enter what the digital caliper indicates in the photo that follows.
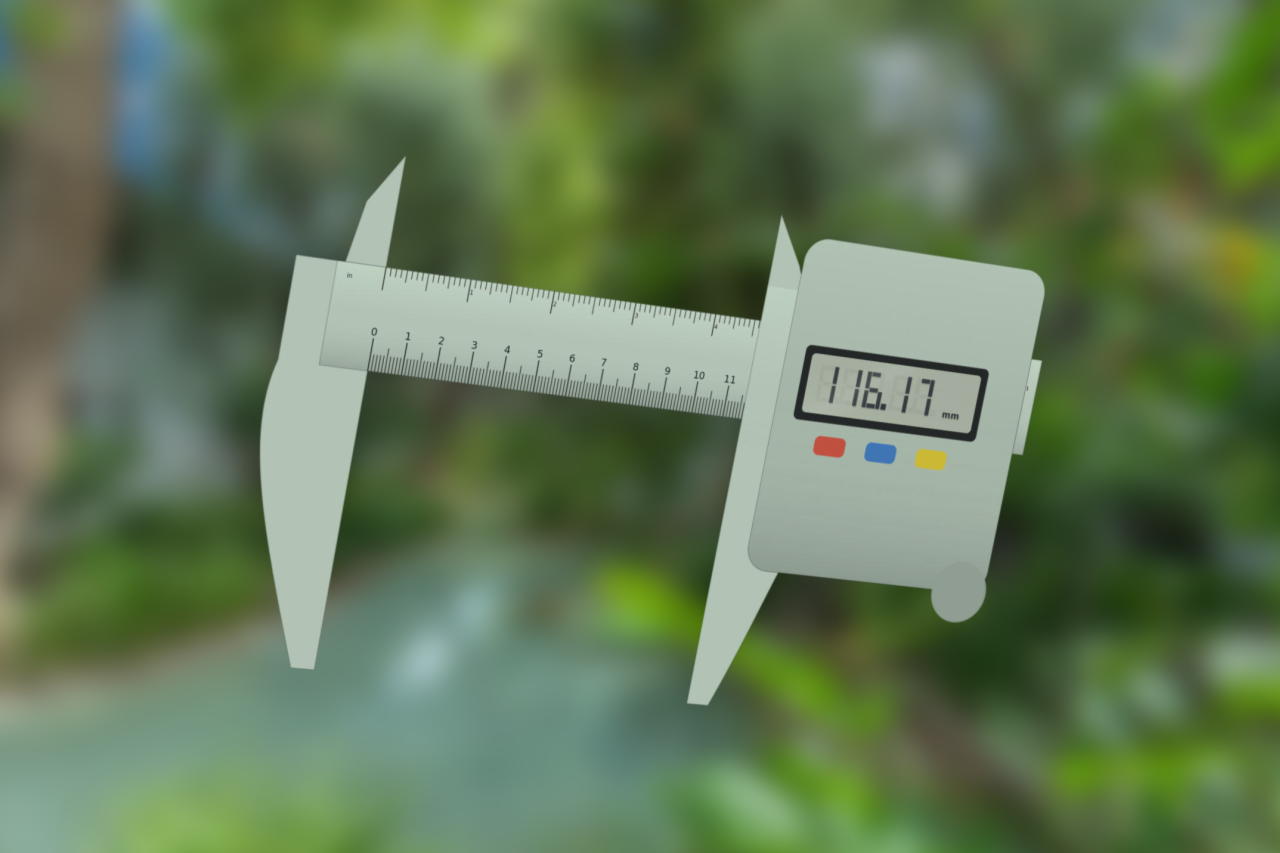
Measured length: 116.17 mm
